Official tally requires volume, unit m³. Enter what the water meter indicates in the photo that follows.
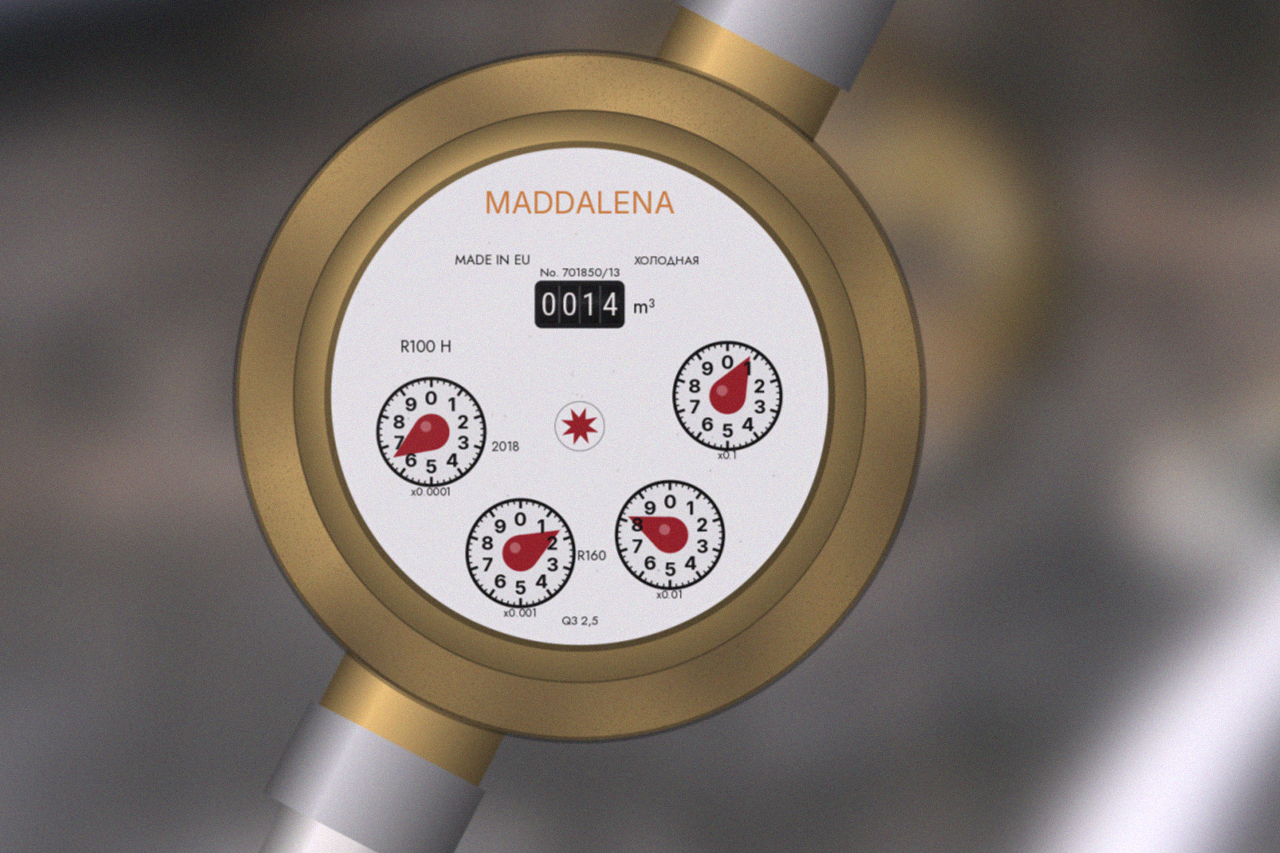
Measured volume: 14.0816 m³
